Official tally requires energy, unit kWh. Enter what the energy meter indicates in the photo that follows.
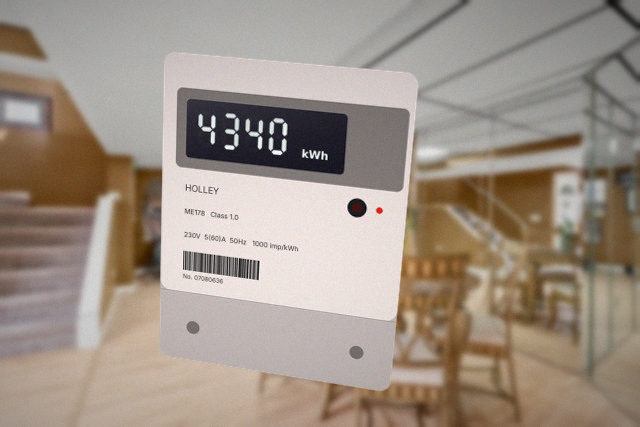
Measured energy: 4340 kWh
